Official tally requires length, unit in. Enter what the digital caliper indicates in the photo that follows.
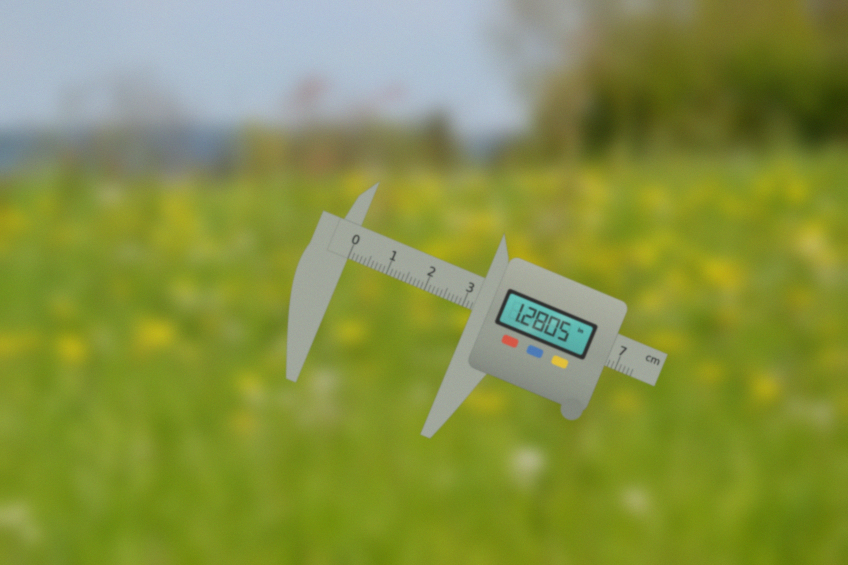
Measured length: 1.2805 in
